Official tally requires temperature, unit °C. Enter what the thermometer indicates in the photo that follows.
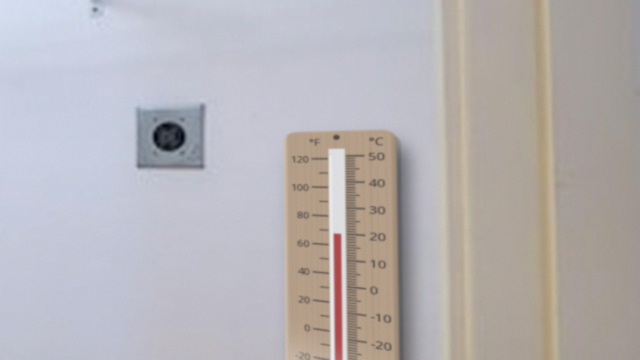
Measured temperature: 20 °C
